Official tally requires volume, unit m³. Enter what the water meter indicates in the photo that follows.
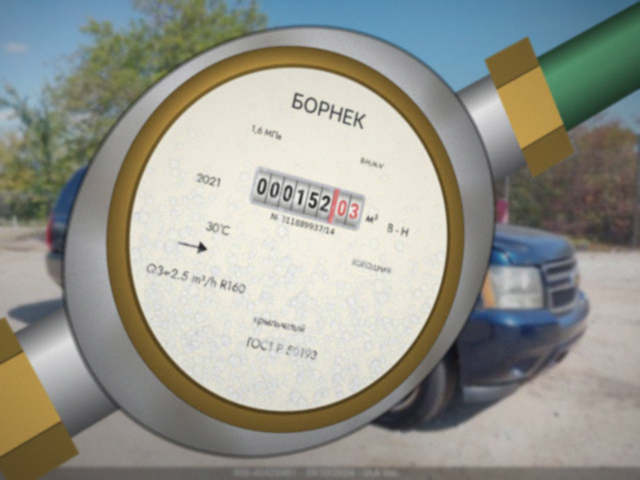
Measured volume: 152.03 m³
